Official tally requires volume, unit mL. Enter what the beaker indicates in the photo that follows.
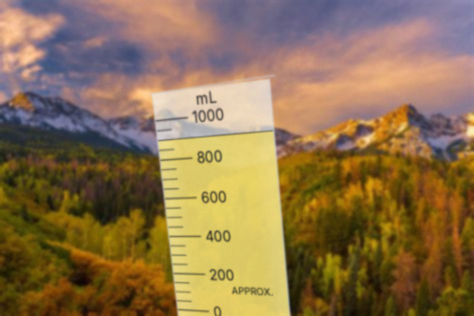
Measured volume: 900 mL
